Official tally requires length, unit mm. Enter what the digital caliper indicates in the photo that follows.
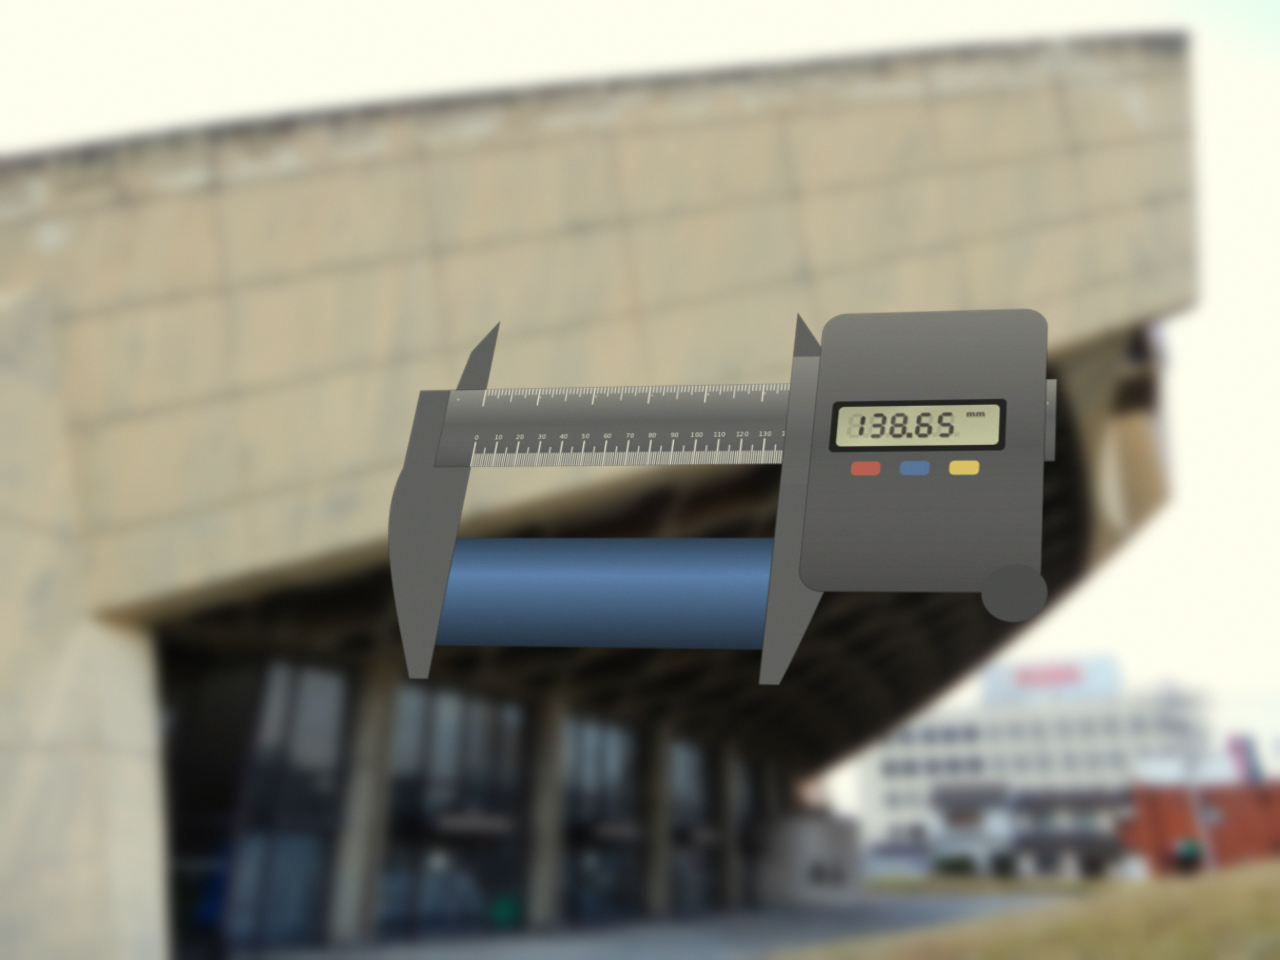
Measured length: 138.65 mm
